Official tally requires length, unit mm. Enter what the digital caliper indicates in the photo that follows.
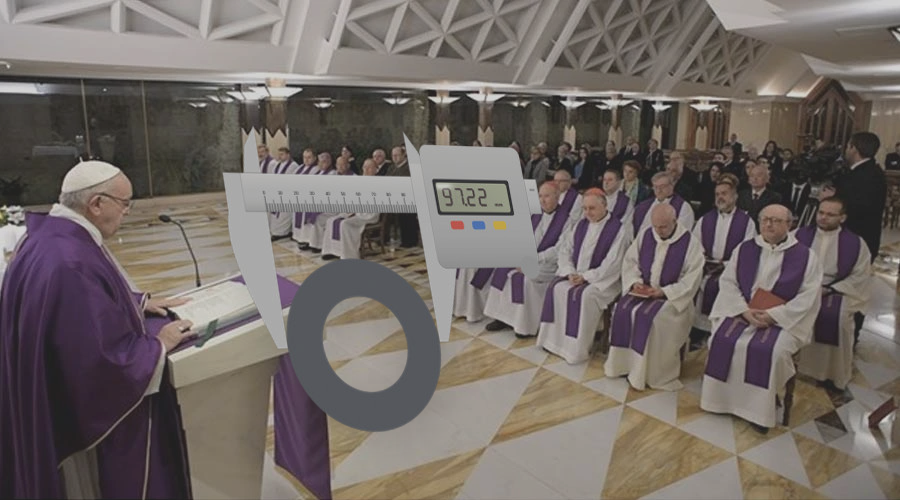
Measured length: 97.22 mm
